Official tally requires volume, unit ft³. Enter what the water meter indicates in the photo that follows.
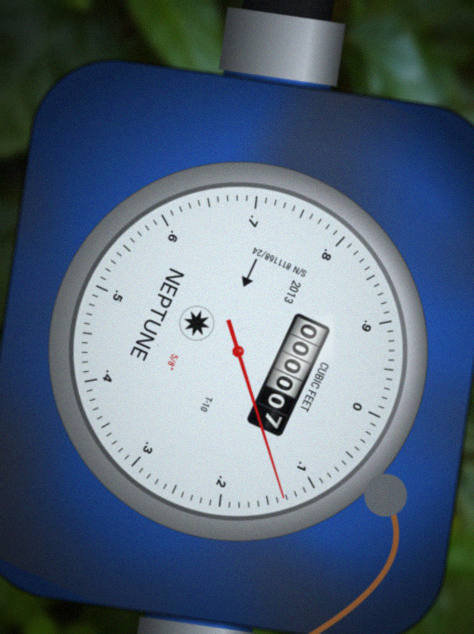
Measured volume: 7.13 ft³
